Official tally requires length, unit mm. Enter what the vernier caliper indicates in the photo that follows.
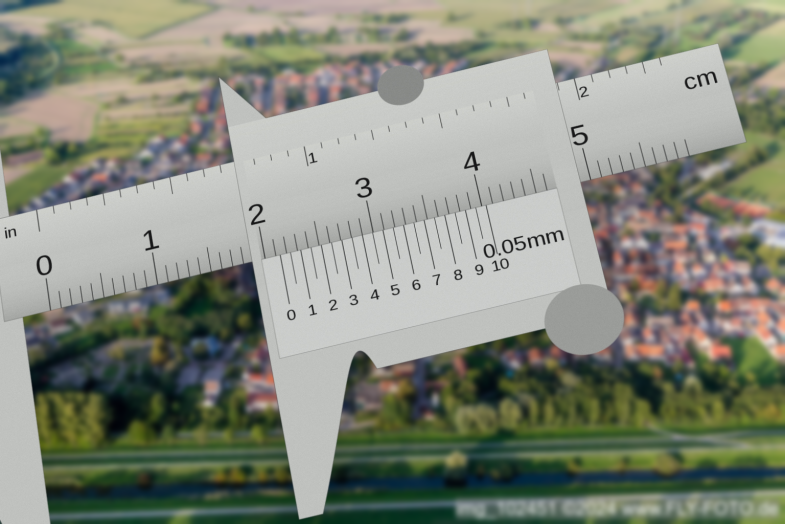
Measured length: 21.4 mm
